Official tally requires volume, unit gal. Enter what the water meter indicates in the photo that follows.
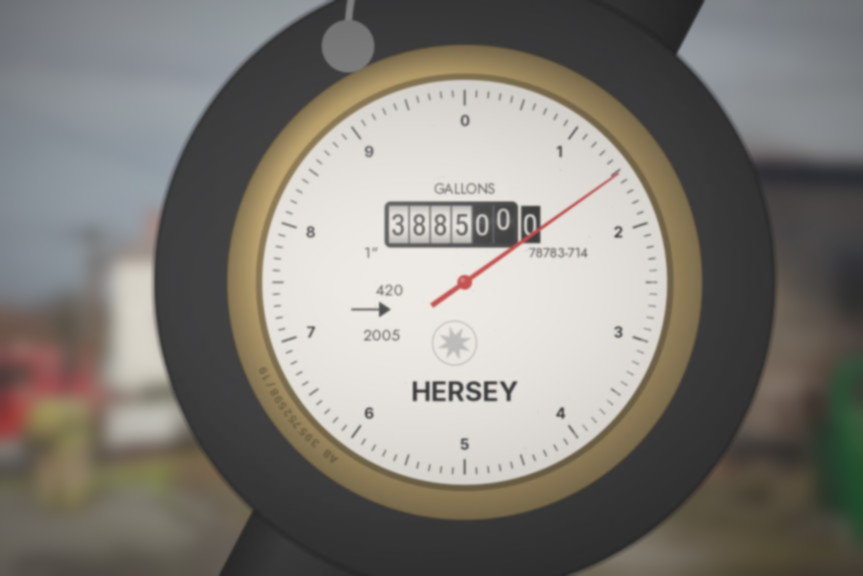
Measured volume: 3885001.5 gal
